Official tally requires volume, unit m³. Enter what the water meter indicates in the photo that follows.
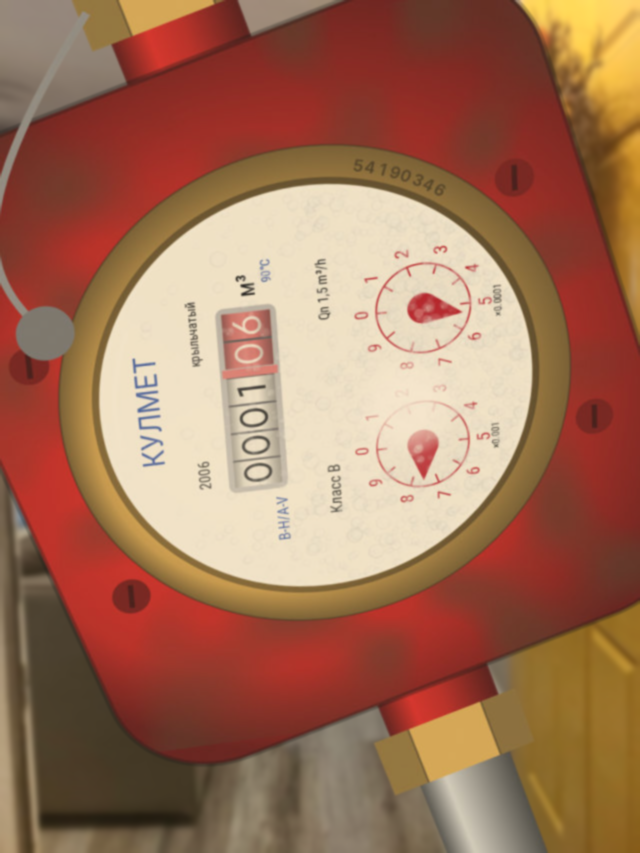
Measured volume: 1.0675 m³
